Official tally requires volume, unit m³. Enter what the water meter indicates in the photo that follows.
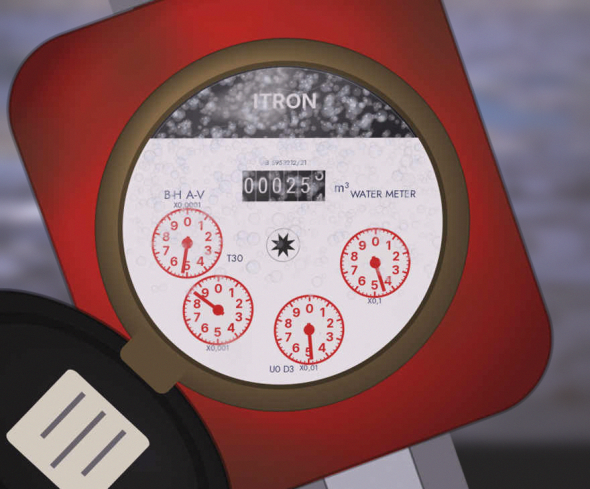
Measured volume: 253.4485 m³
